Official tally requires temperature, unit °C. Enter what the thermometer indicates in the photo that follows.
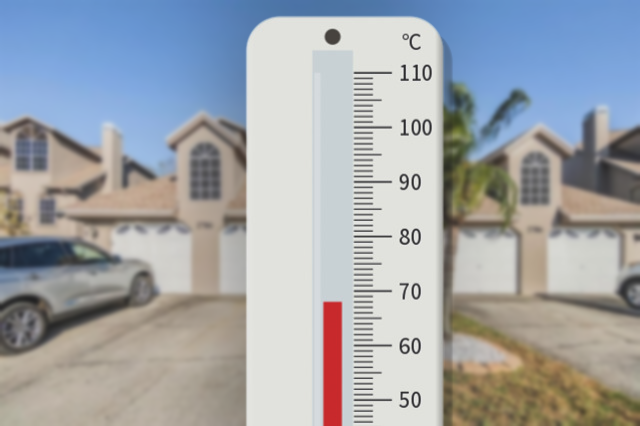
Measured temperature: 68 °C
